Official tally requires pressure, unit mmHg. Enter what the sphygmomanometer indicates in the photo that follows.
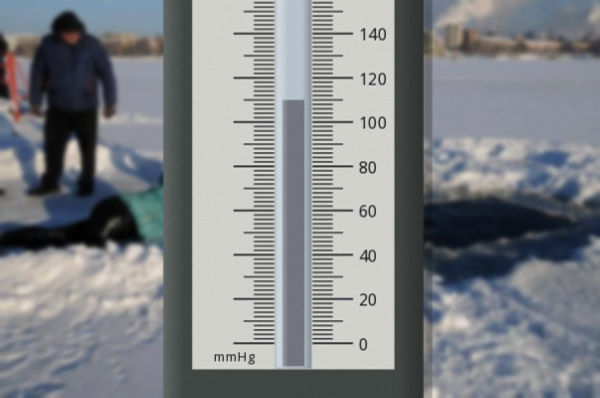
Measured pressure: 110 mmHg
